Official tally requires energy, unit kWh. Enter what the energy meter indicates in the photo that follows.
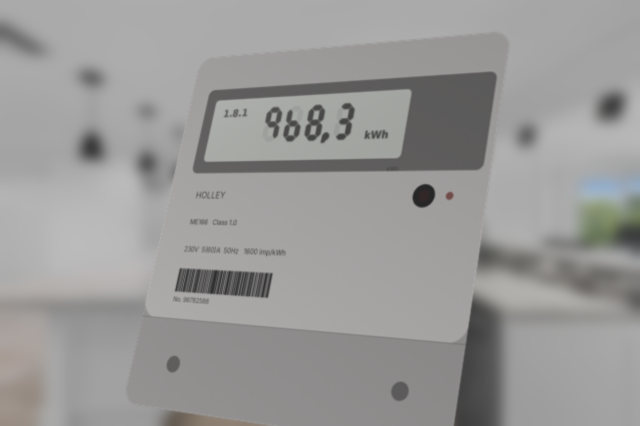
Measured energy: 968.3 kWh
